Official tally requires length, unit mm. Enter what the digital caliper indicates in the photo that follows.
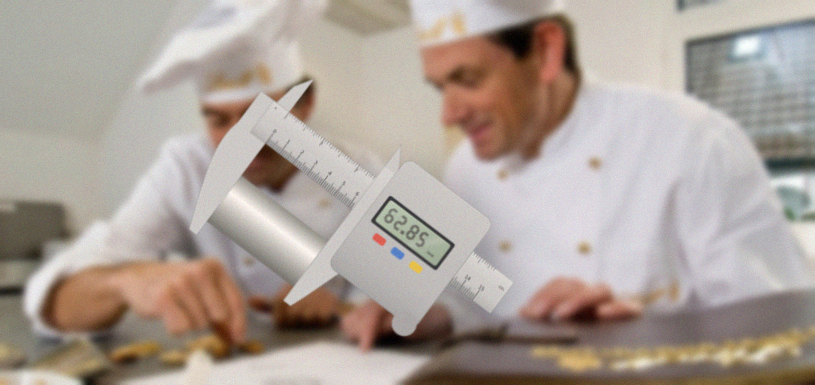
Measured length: 62.85 mm
